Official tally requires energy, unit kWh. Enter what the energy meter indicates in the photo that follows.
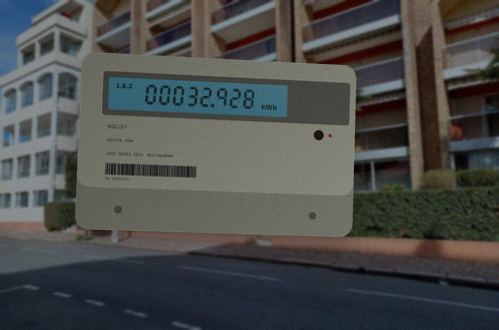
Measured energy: 32.928 kWh
